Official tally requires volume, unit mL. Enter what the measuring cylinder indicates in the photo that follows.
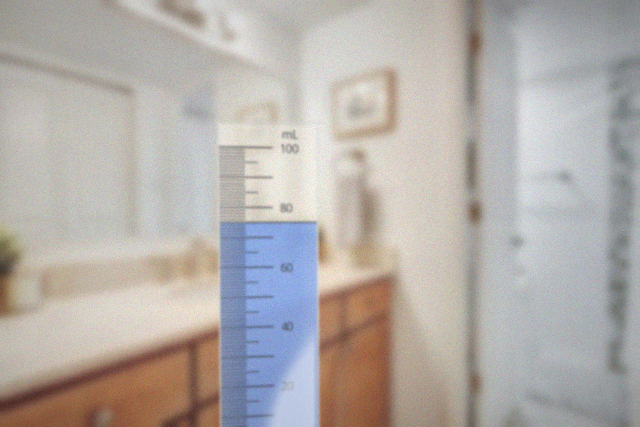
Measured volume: 75 mL
